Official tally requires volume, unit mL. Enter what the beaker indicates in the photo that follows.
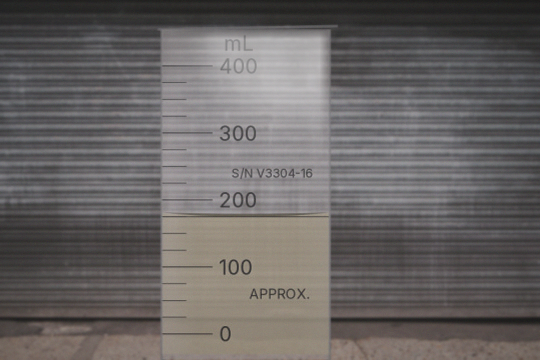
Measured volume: 175 mL
